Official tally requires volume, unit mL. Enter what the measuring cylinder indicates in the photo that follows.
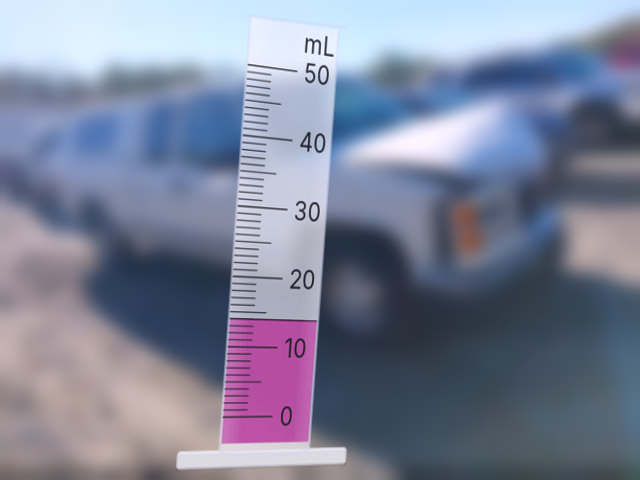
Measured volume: 14 mL
